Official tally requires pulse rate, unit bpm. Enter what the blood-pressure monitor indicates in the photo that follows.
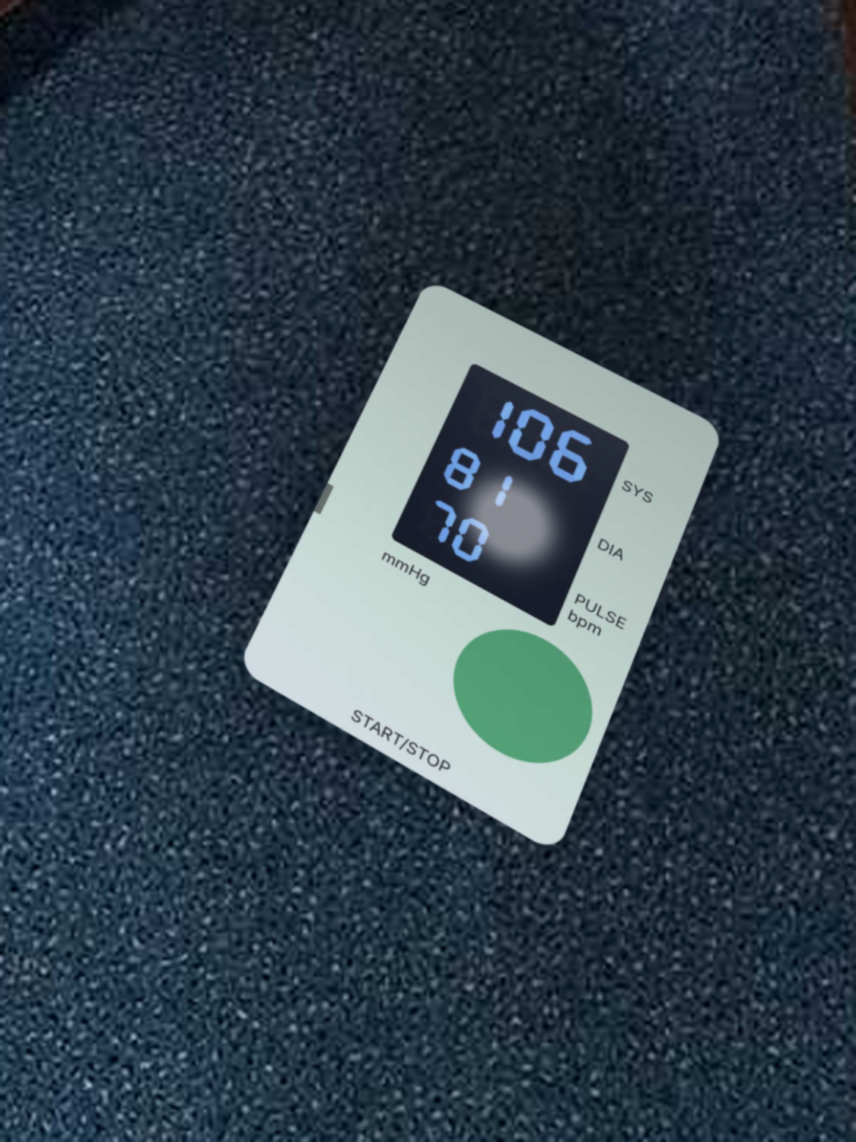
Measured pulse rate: 70 bpm
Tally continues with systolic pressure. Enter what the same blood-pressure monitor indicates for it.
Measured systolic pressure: 106 mmHg
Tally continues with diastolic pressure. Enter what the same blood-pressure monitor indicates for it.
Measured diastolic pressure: 81 mmHg
